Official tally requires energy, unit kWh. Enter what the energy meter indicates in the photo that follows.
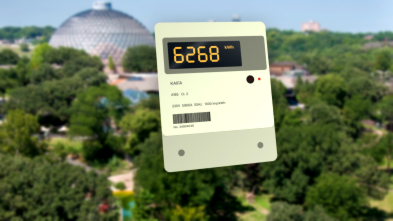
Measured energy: 6268 kWh
